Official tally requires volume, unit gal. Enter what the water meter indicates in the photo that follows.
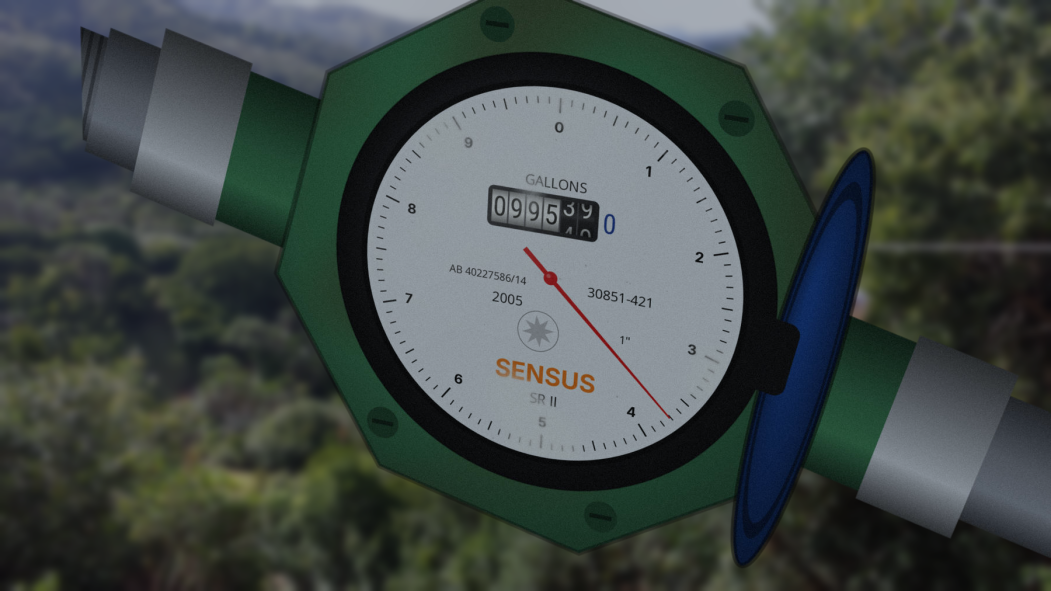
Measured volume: 995393.7 gal
